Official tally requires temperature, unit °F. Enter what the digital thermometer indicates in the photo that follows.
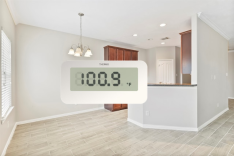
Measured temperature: 100.9 °F
